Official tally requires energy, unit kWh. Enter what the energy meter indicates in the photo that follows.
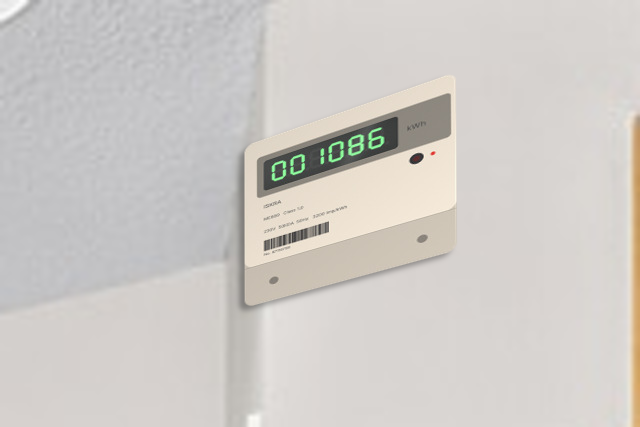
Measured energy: 1086 kWh
